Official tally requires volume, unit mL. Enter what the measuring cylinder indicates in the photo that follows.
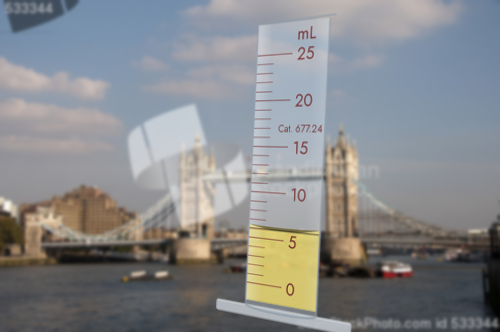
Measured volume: 6 mL
